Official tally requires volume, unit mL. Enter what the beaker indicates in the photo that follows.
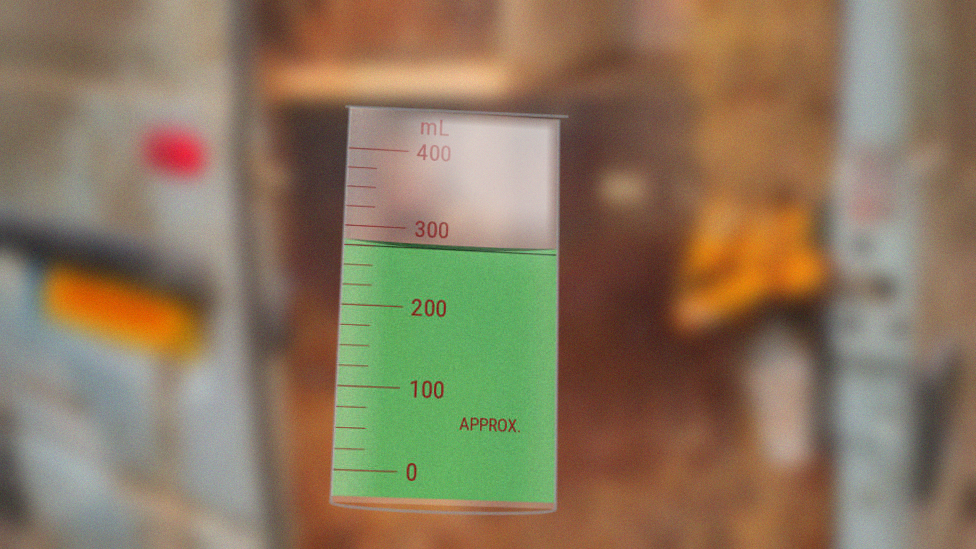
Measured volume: 275 mL
